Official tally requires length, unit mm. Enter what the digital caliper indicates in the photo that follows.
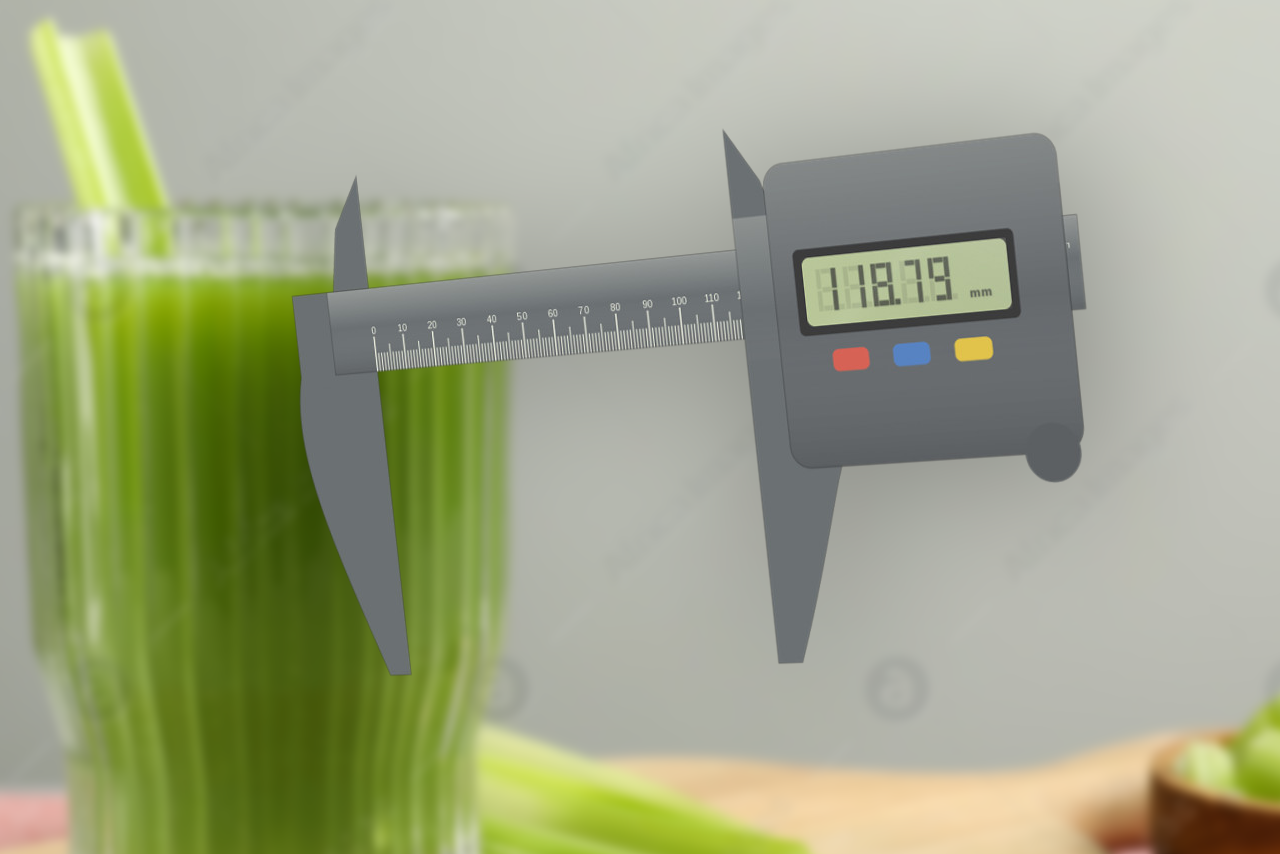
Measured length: 118.79 mm
